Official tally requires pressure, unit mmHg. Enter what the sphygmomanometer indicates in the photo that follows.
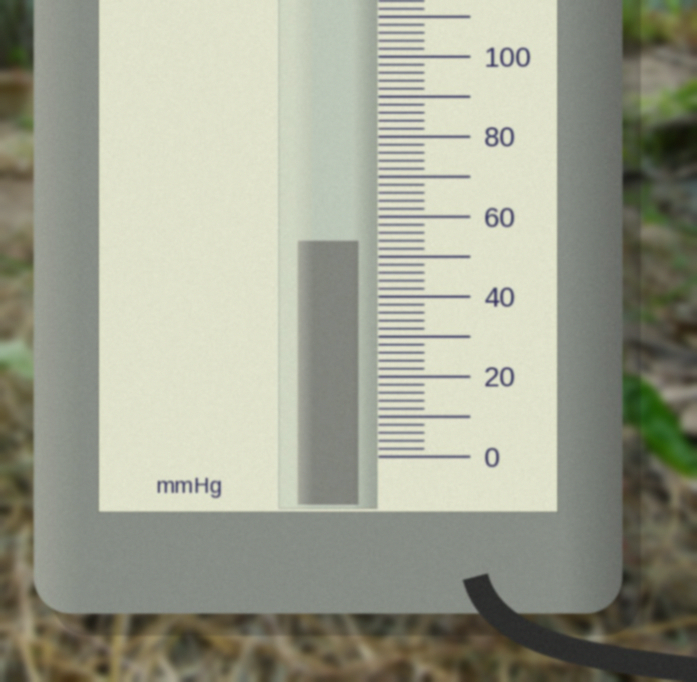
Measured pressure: 54 mmHg
